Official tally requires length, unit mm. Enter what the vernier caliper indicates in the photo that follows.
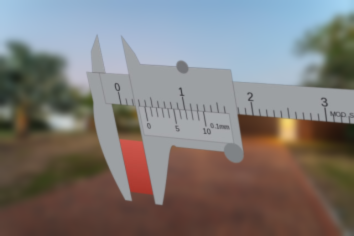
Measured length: 3.8 mm
